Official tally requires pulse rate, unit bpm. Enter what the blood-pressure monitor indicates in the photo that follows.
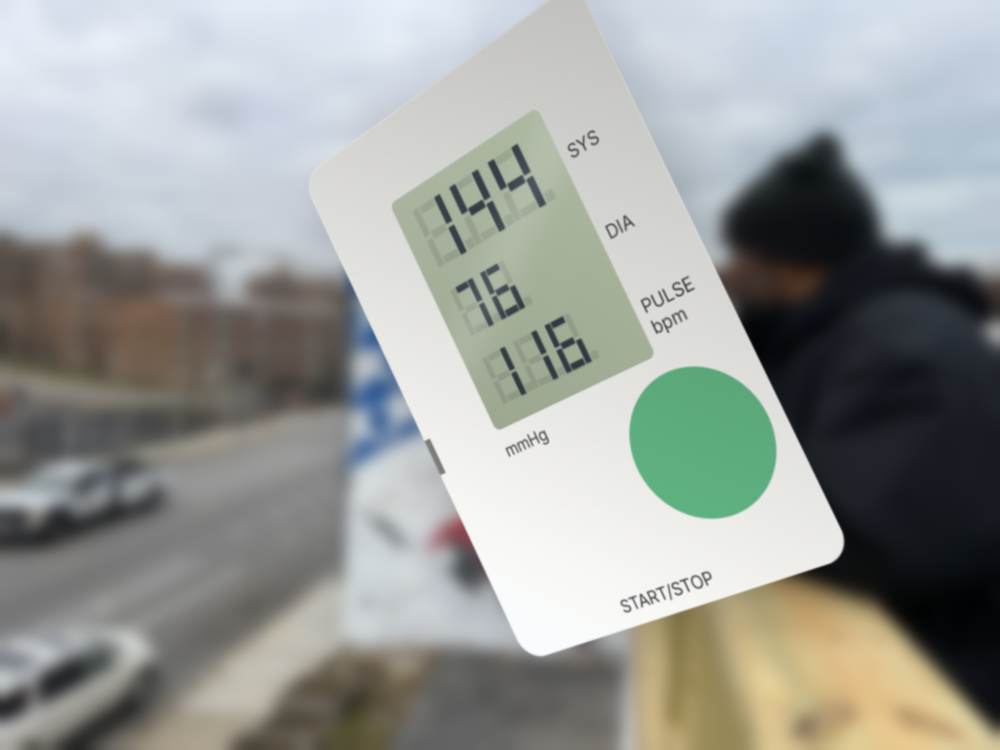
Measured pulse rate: 116 bpm
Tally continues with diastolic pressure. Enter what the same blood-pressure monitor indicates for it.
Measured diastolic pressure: 76 mmHg
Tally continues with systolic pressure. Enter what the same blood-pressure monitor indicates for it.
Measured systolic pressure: 144 mmHg
